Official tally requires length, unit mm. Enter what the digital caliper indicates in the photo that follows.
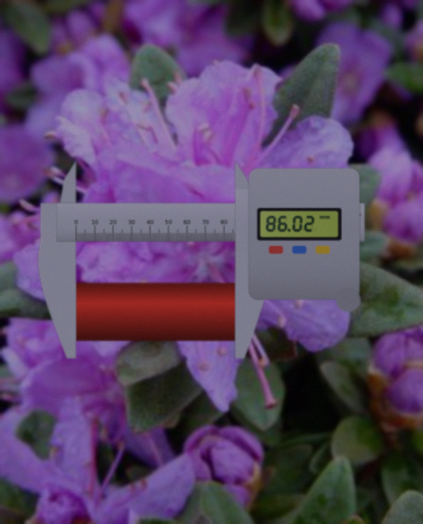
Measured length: 86.02 mm
